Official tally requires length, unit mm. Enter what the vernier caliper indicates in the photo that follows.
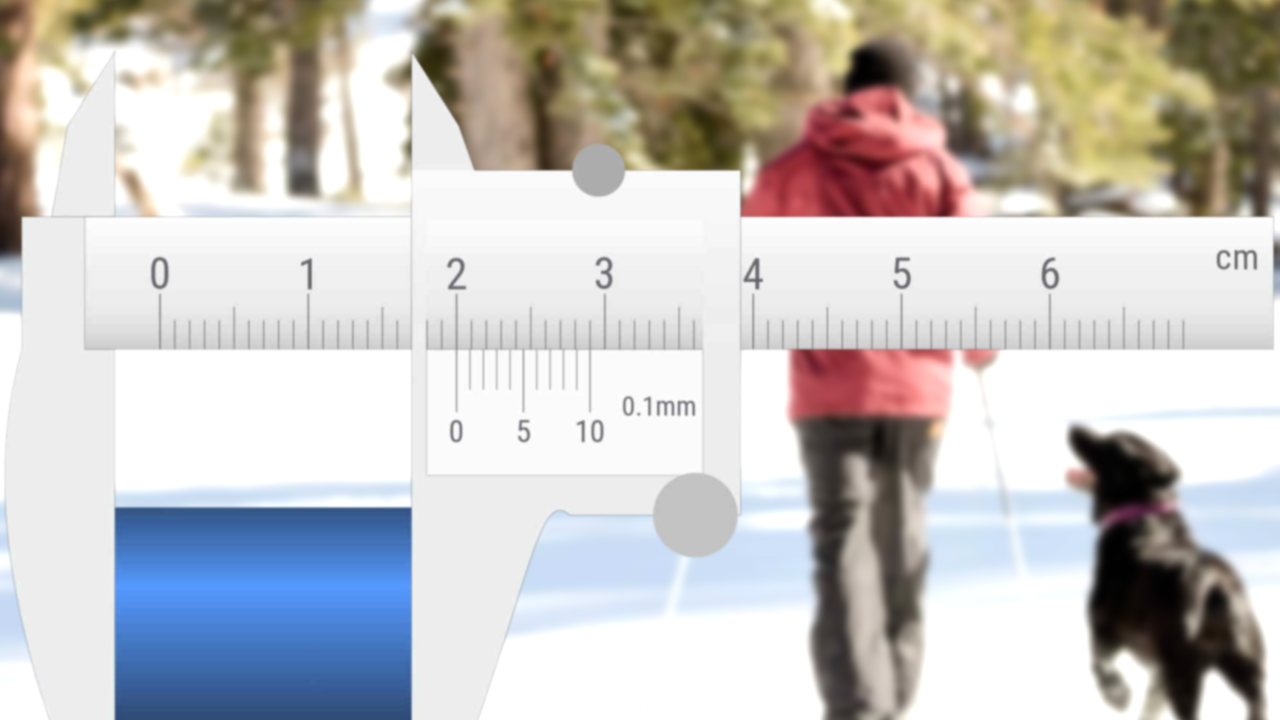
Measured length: 20.0 mm
